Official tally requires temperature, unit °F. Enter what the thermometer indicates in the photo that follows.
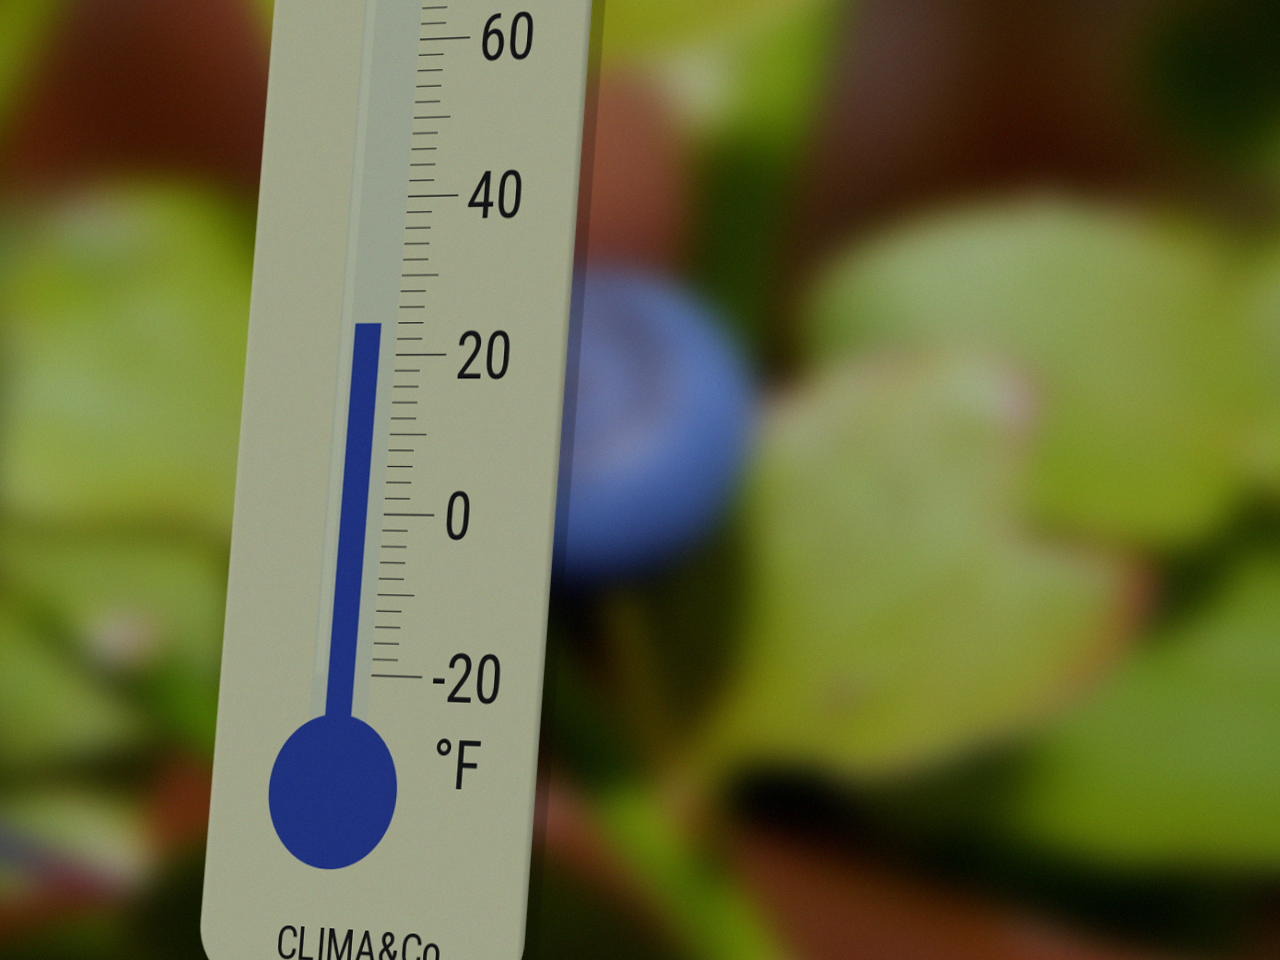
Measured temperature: 24 °F
